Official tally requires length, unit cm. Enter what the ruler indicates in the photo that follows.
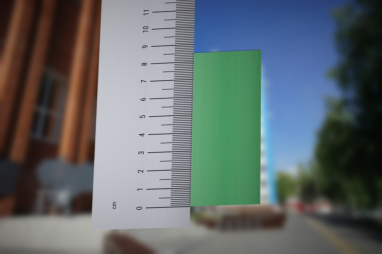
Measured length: 8.5 cm
